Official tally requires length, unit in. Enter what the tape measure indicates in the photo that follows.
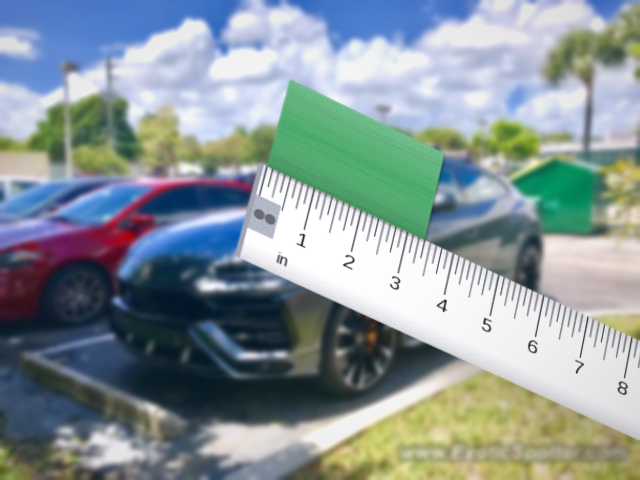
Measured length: 3.375 in
